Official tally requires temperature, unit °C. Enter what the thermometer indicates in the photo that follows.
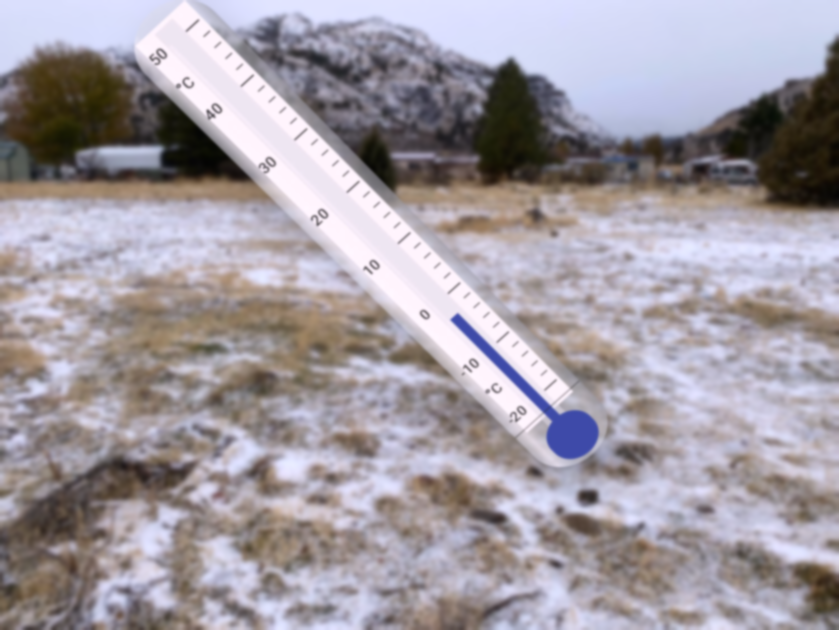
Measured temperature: -3 °C
